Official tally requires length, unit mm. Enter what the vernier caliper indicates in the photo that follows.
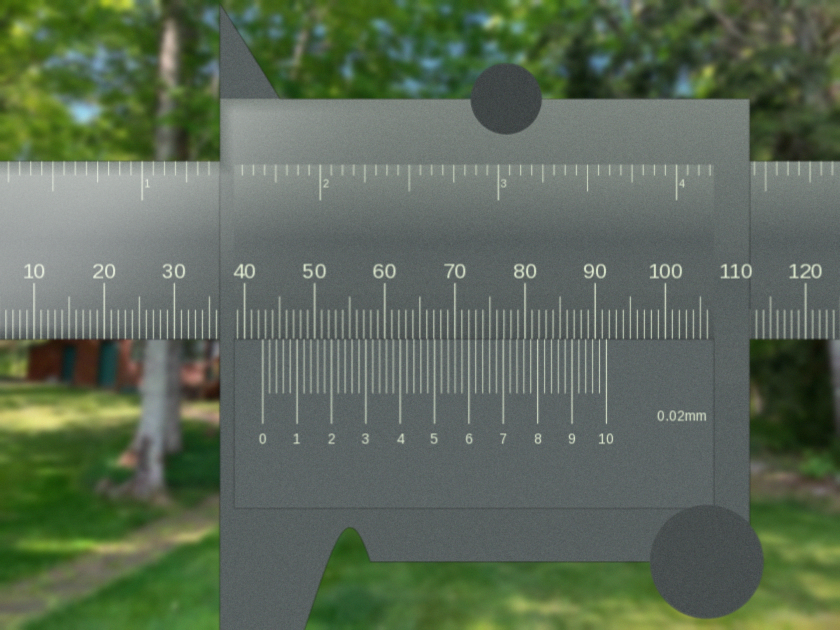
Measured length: 42.6 mm
